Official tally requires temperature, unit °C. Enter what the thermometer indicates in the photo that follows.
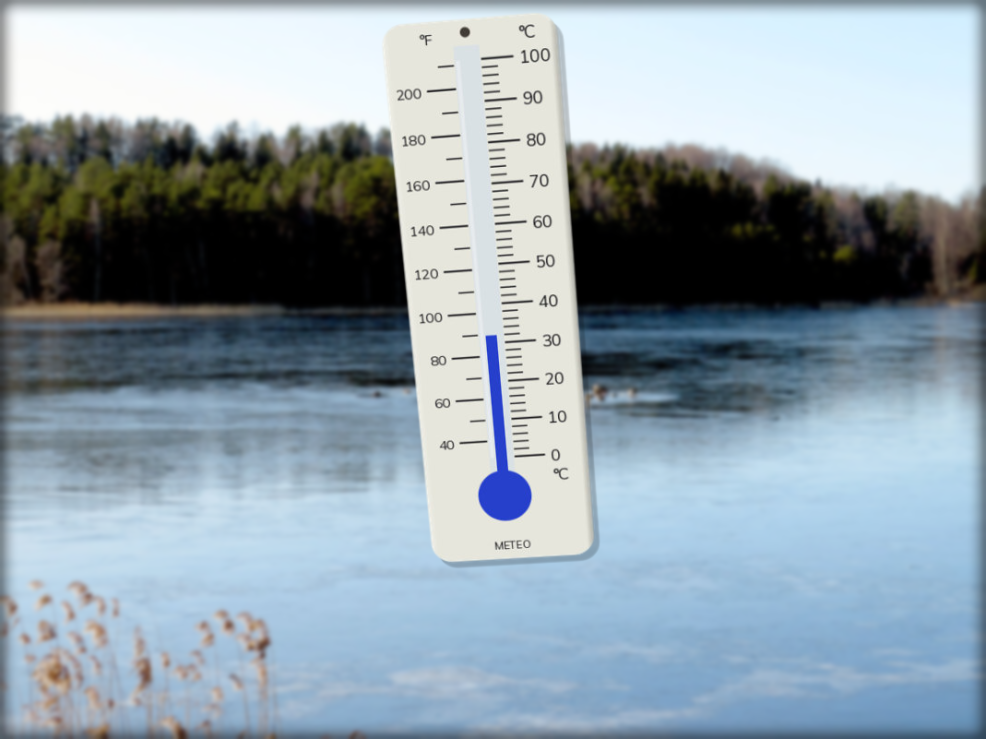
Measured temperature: 32 °C
